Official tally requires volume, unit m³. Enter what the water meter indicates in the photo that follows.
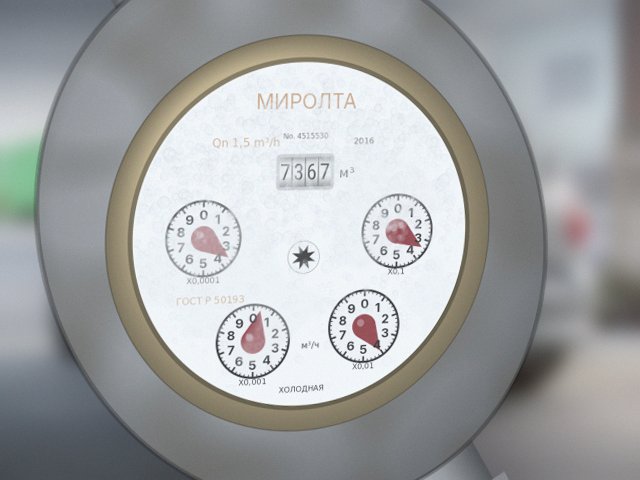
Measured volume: 7367.3403 m³
